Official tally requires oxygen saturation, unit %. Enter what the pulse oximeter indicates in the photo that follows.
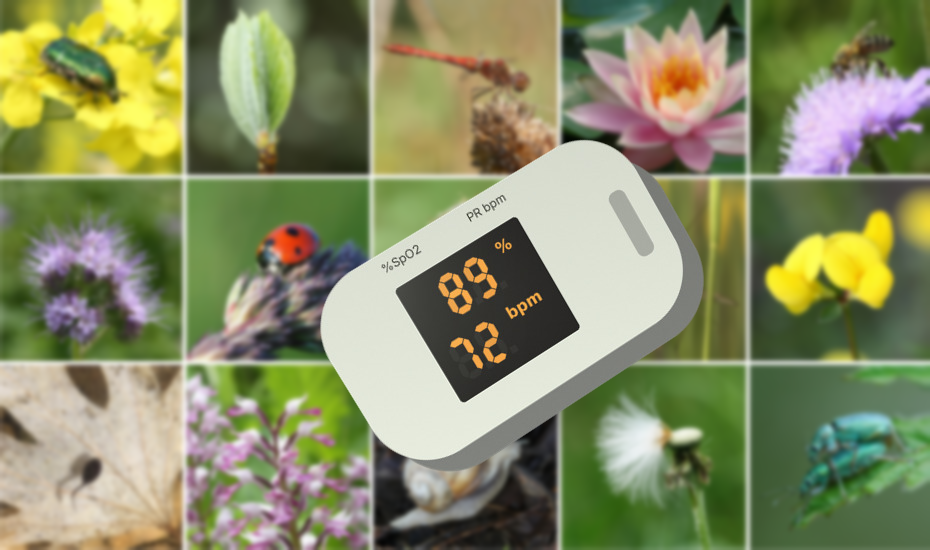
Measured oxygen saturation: 89 %
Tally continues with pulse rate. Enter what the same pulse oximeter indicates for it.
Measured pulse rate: 72 bpm
